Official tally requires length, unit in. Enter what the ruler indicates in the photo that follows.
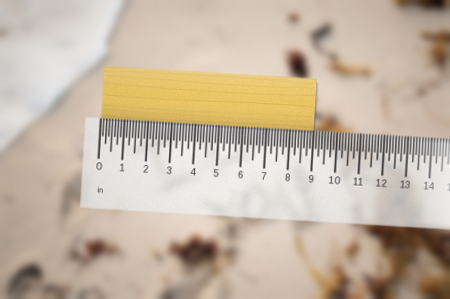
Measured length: 9 in
